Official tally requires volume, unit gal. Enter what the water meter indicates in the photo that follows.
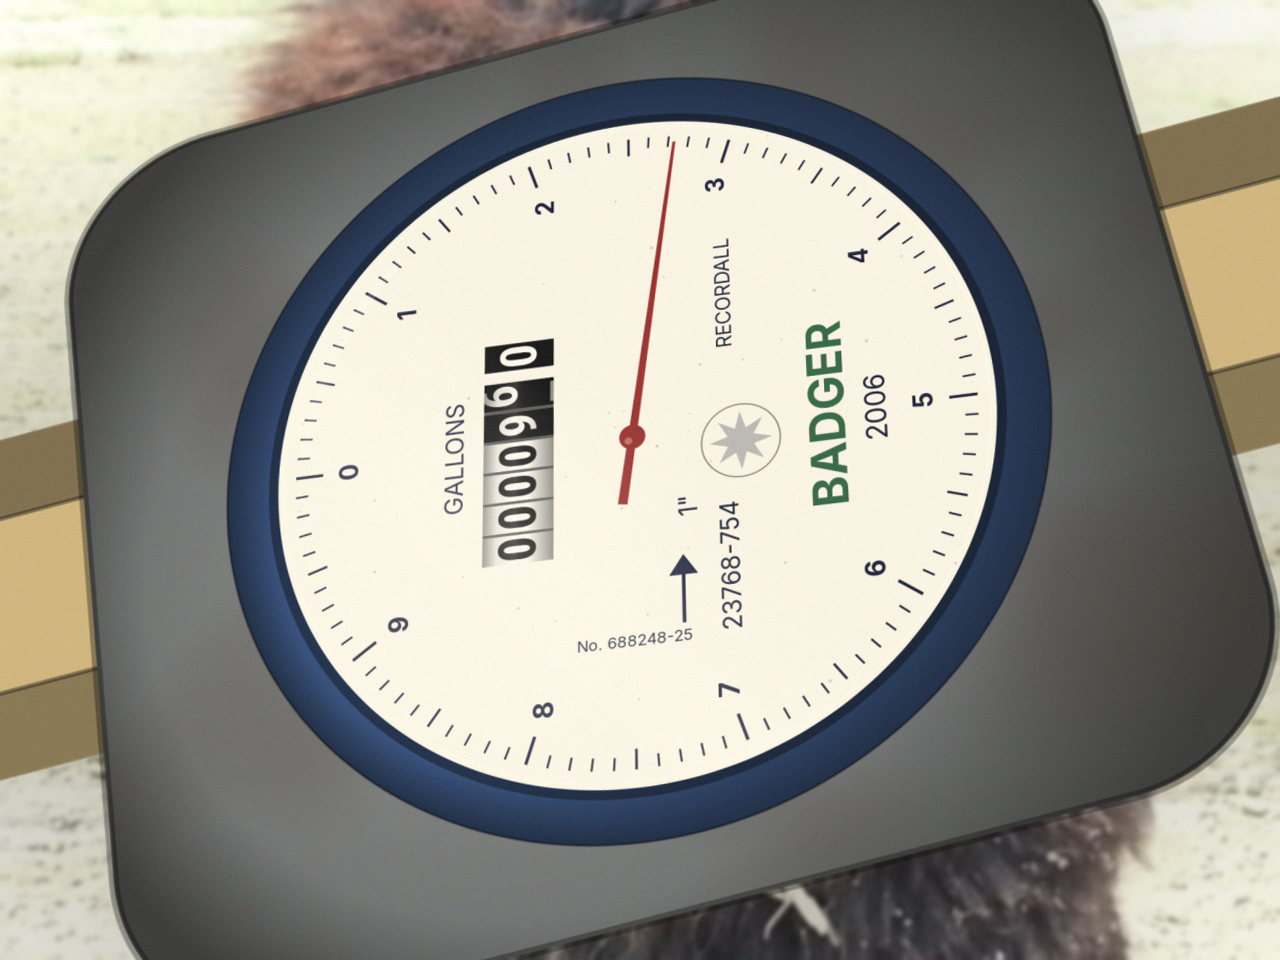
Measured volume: 962.7 gal
